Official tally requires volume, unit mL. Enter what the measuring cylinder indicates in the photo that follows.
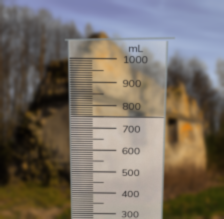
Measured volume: 750 mL
